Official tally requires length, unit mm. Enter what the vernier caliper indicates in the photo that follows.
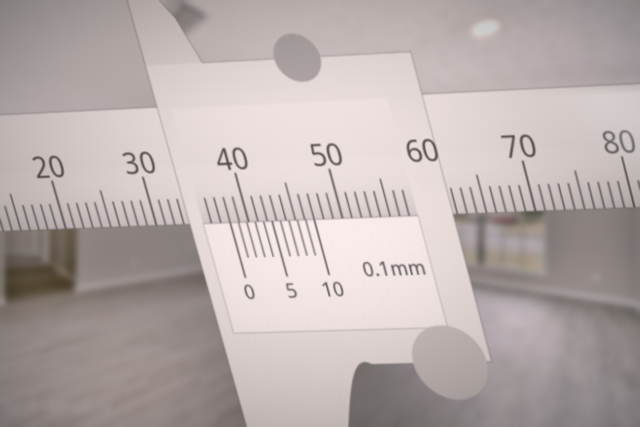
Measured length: 38.0 mm
